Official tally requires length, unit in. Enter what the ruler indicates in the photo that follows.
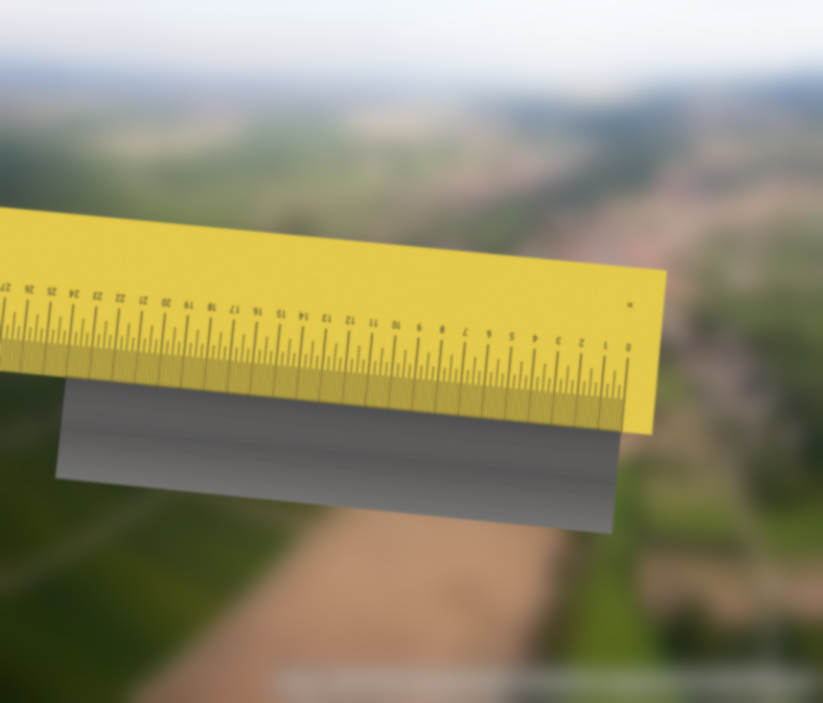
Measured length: 24 in
